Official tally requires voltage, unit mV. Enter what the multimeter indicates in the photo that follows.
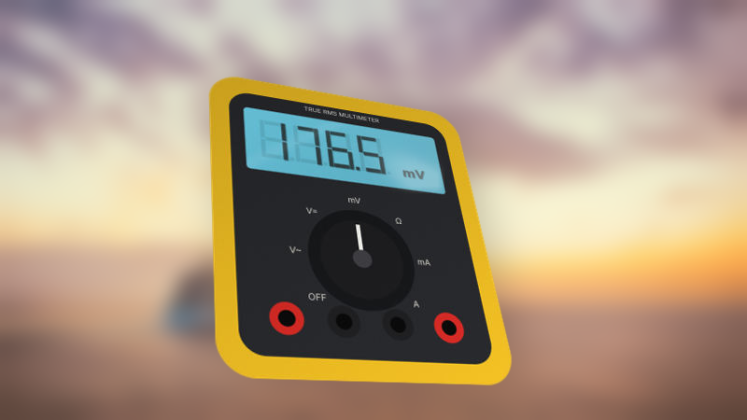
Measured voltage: 176.5 mV
